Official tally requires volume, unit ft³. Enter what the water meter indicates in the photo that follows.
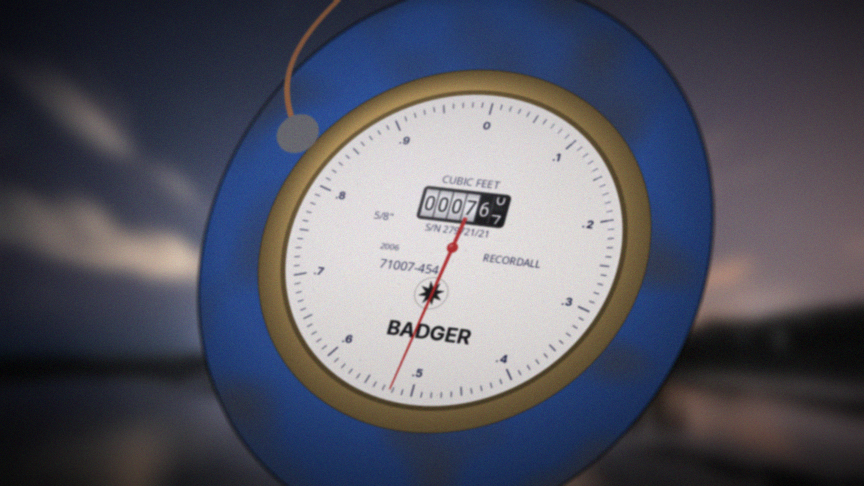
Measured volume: 766.52 ft³
